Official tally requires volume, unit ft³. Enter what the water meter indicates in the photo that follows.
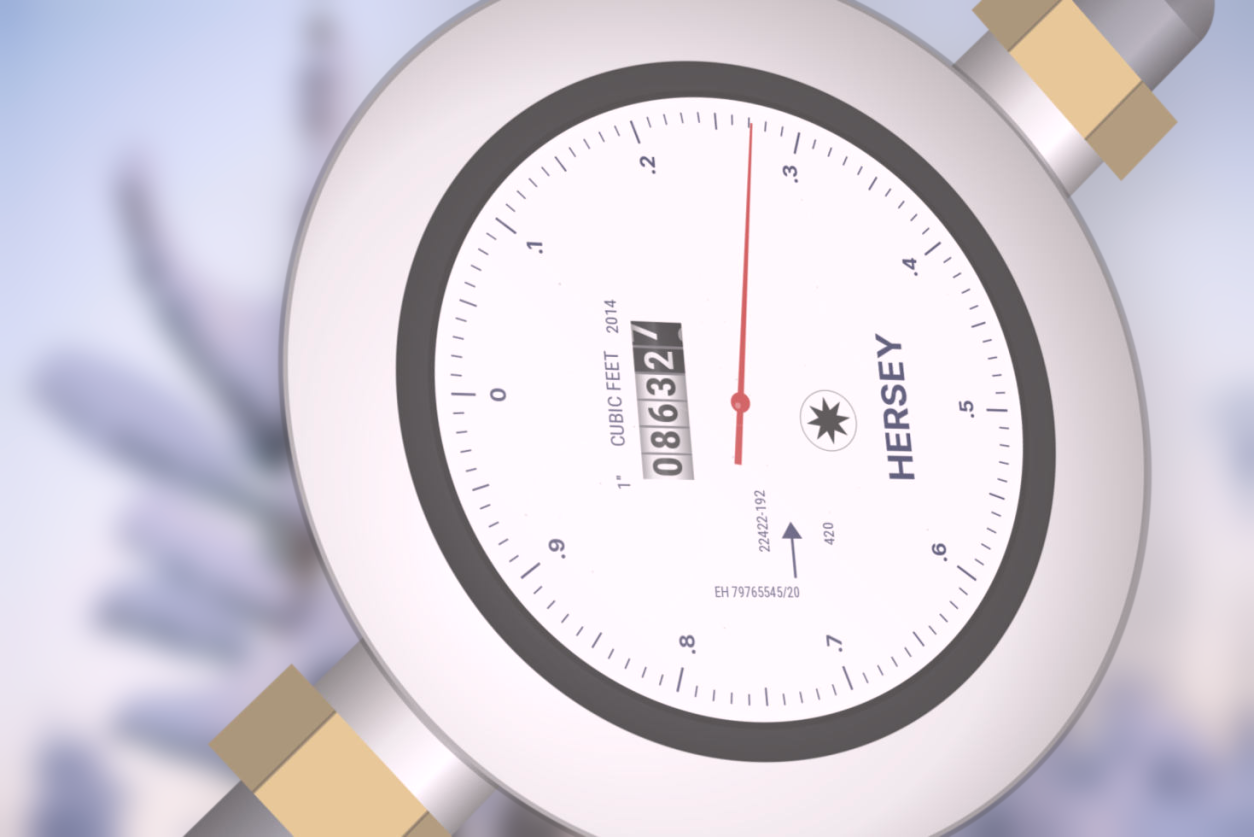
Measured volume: 86327.27 ft³
